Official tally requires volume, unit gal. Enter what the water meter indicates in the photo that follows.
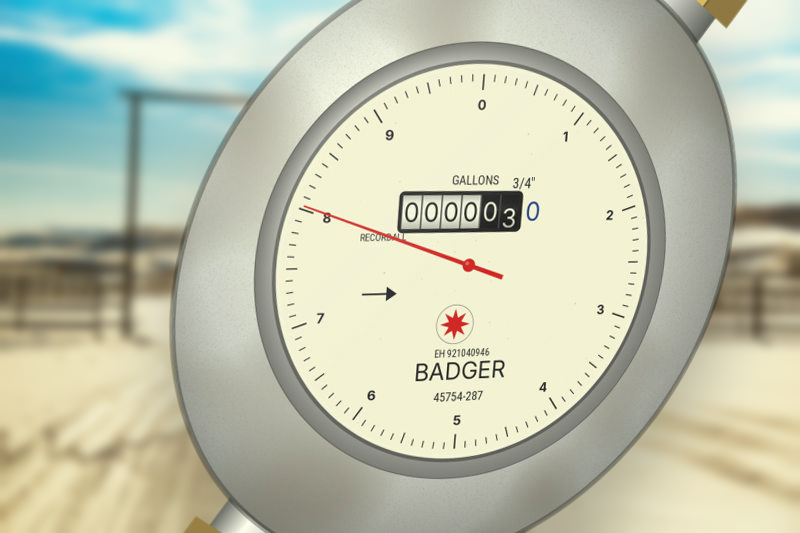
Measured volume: 28.0 gal
